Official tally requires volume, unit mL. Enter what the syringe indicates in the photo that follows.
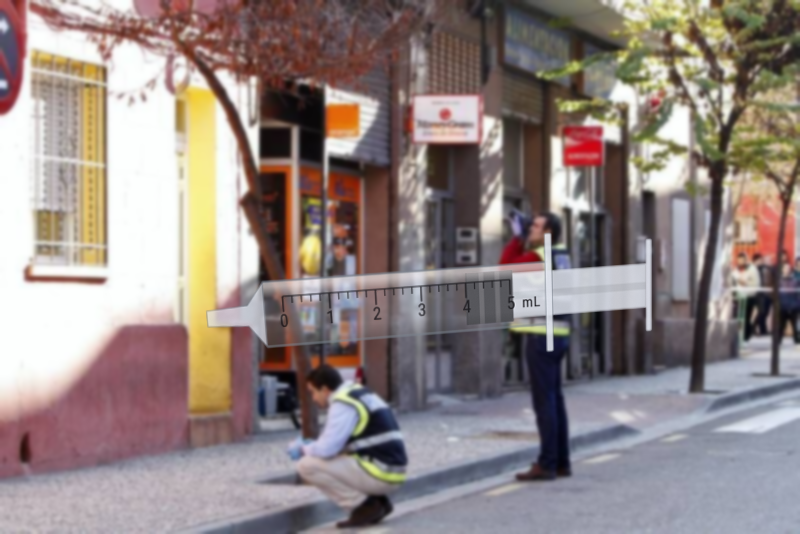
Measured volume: 4 mL
